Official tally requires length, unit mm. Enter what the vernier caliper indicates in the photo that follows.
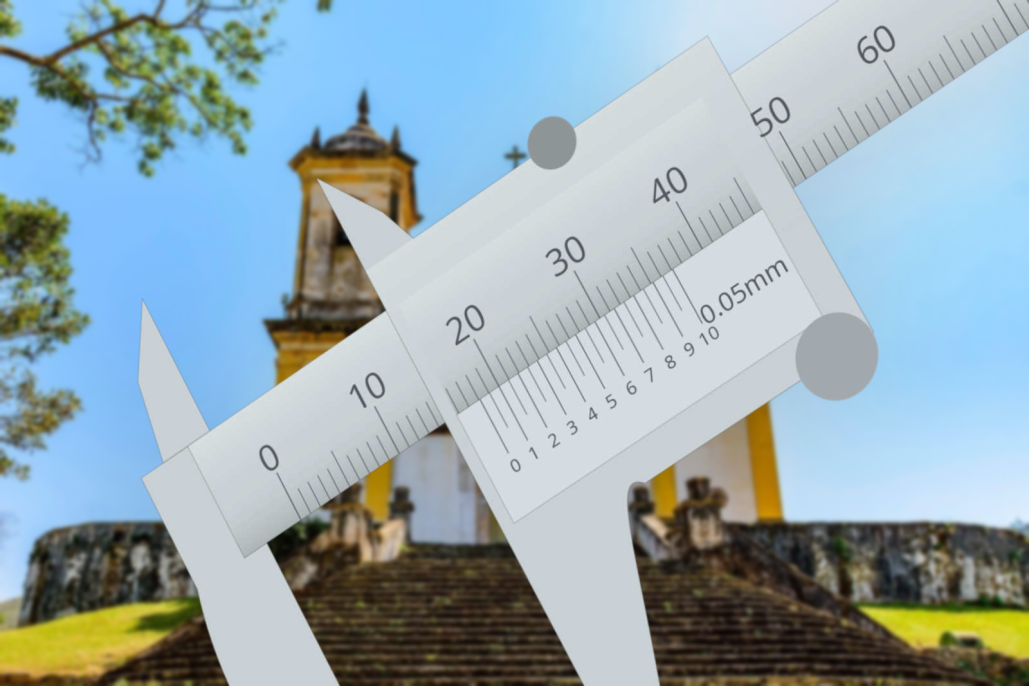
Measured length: 18.1 mm
